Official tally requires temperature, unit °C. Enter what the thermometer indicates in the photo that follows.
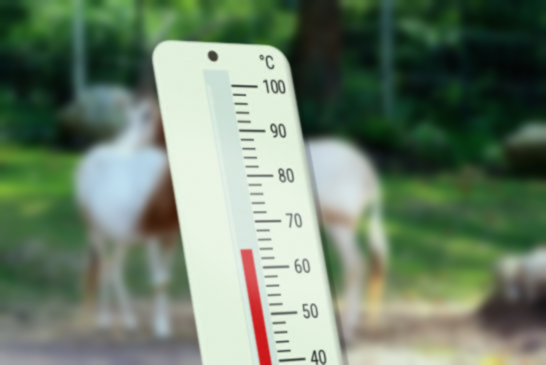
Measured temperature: 64 °C
